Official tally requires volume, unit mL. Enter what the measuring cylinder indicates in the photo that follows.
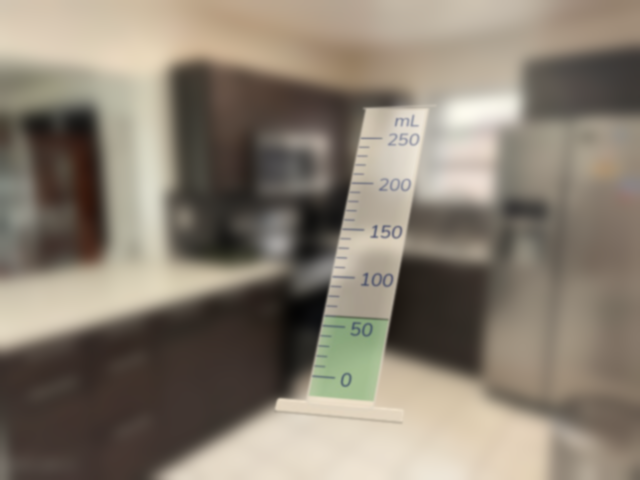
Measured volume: 60 mL
